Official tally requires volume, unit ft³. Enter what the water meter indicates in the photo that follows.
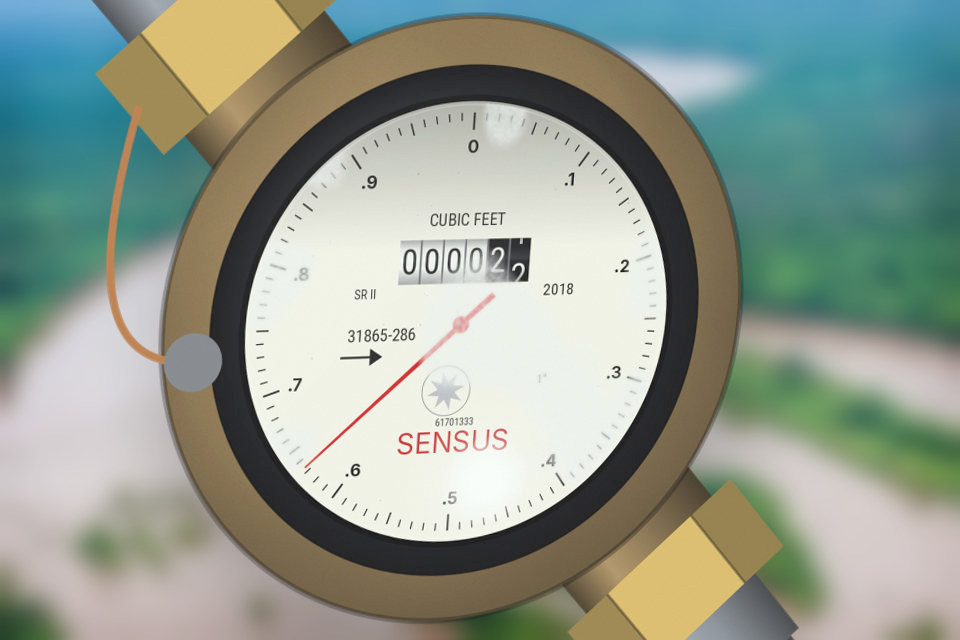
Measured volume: 21.63 ft³
